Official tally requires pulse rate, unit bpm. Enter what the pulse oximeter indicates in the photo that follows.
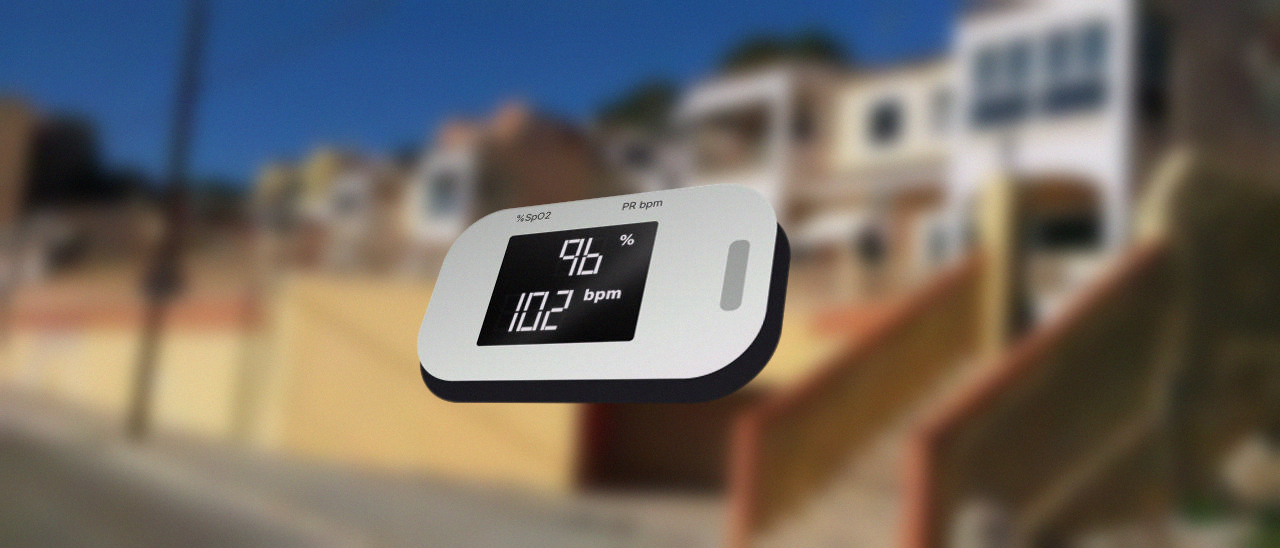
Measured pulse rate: 102 bpm
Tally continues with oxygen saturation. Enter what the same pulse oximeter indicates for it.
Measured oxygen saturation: 96 %
